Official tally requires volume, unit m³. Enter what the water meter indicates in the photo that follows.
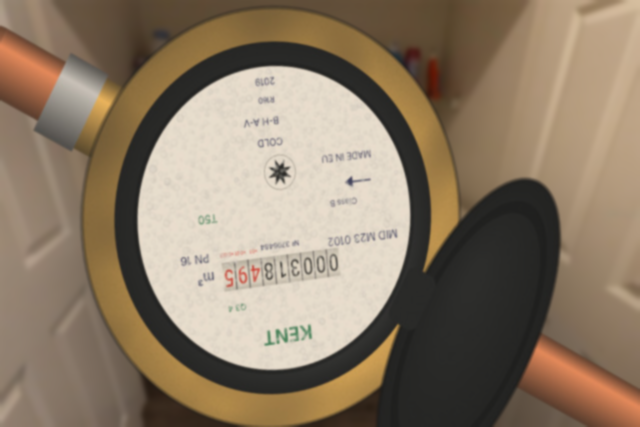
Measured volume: 318.495 m³
